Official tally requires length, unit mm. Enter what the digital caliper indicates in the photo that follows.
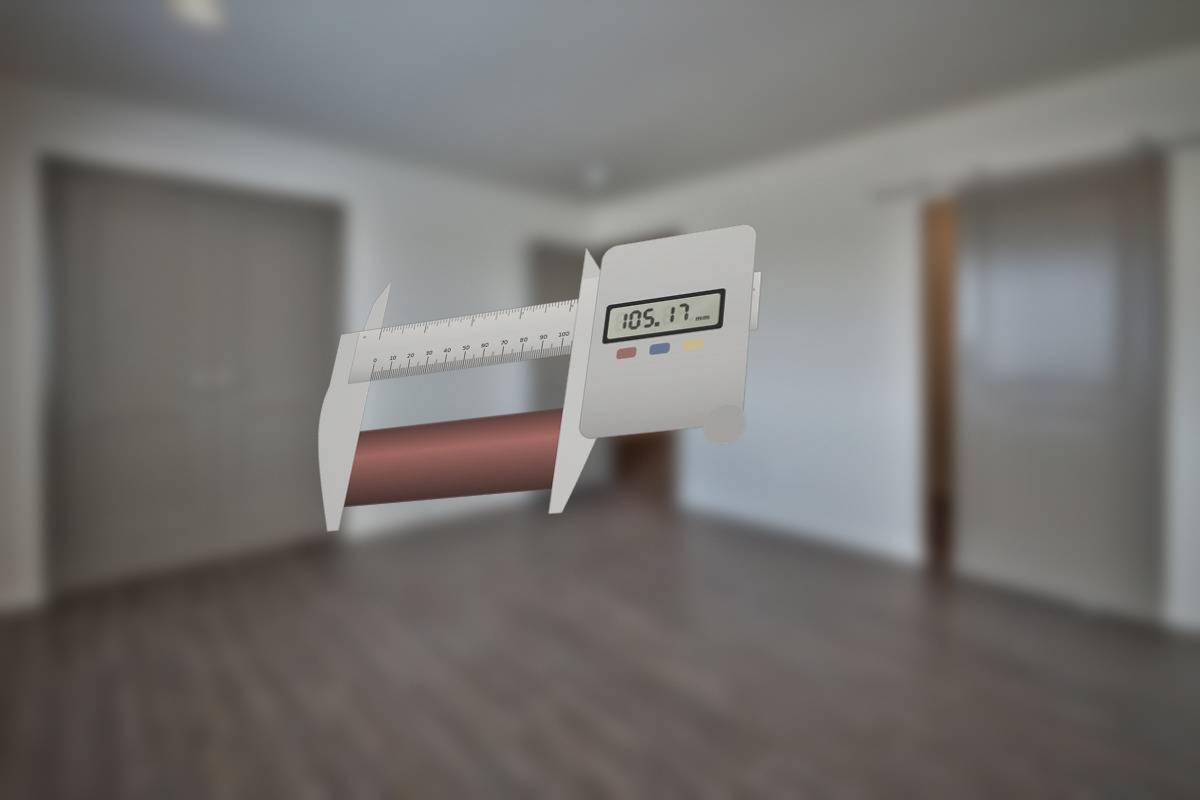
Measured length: 105.17 mm
